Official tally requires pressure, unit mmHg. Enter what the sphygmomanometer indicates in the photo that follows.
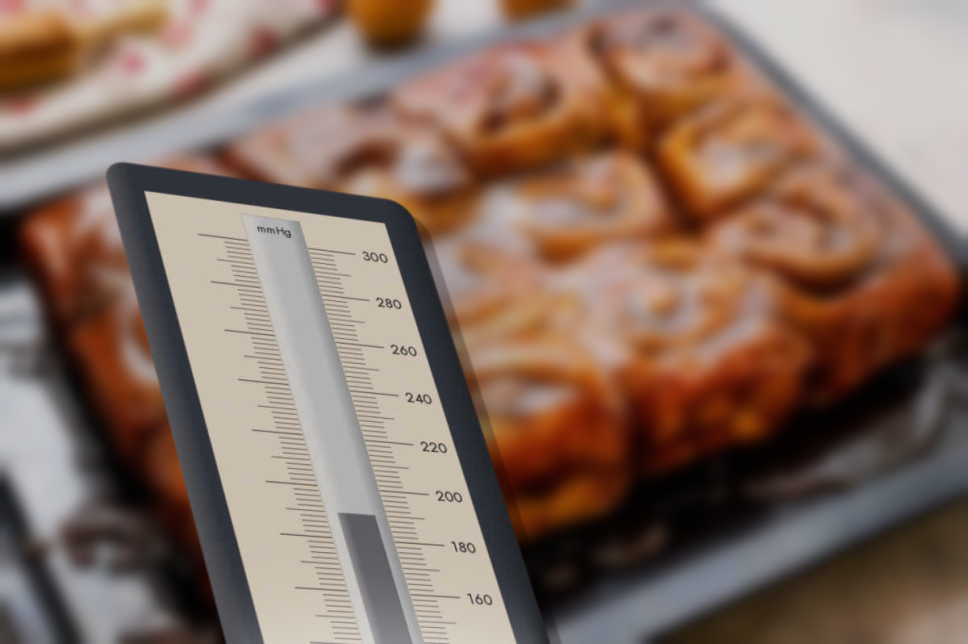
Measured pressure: 190 mmHg
